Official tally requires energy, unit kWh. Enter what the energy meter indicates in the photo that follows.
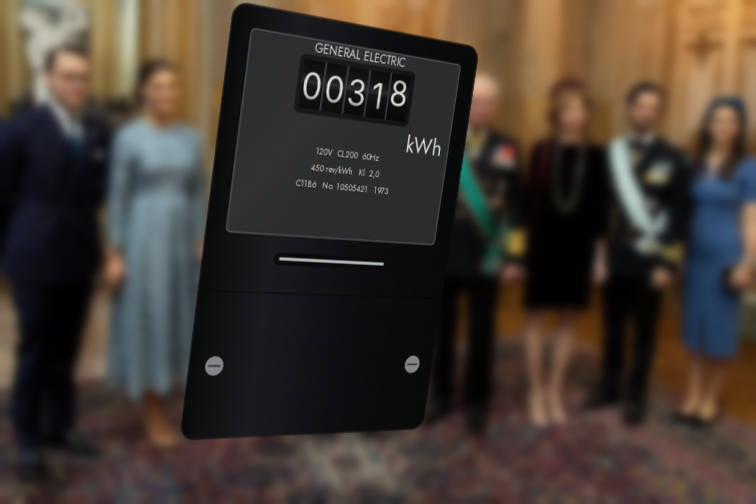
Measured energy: 318 kWh
